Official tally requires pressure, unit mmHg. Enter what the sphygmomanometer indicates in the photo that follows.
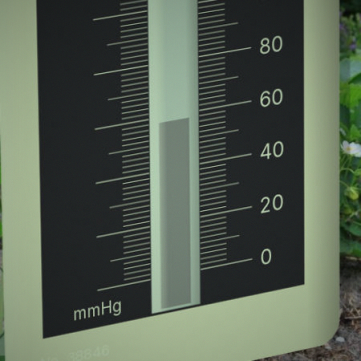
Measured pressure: 58 mmHg
